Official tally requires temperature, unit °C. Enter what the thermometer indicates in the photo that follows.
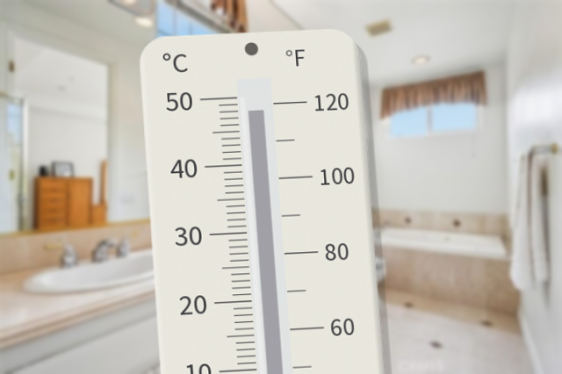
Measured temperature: 48 °C
